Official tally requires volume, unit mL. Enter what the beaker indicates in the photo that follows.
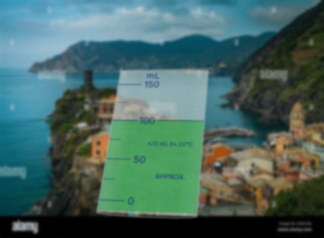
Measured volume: 100 mL
